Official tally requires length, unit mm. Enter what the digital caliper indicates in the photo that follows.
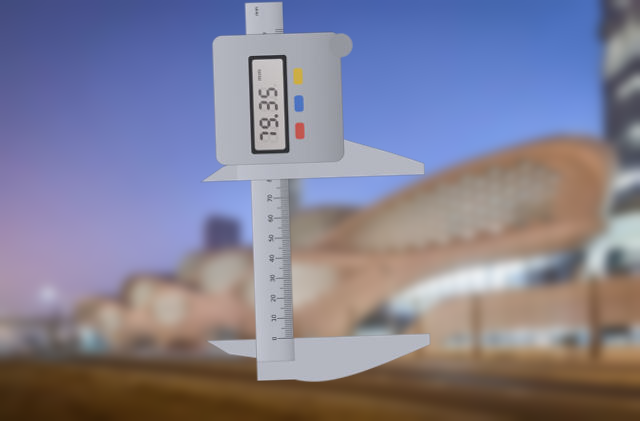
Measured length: 79.35 mm
